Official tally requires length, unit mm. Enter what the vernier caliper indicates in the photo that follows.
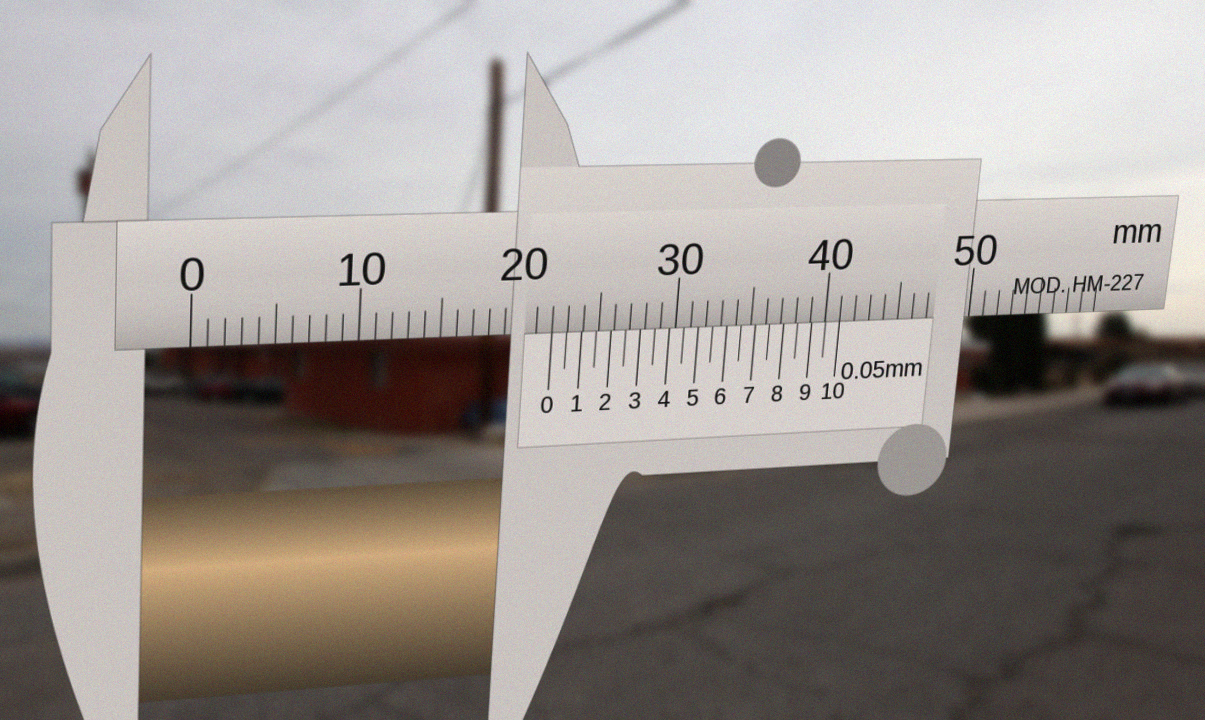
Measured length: 22.0 mm
